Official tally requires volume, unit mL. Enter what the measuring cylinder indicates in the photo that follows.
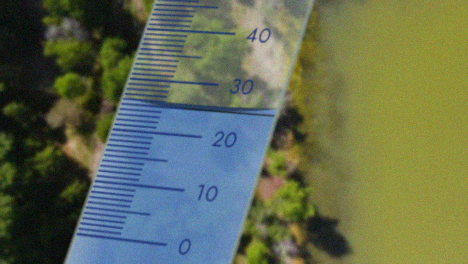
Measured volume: 25 mL
